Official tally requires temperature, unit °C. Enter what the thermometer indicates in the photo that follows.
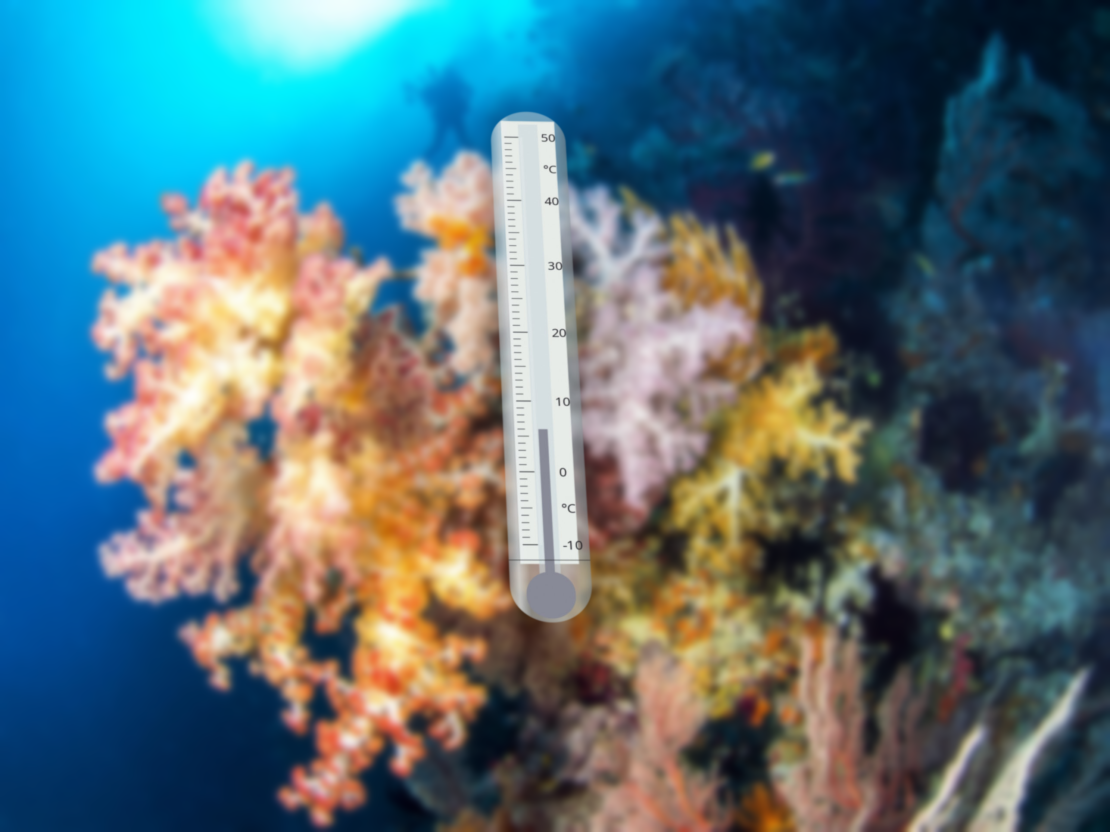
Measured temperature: 6 °C
